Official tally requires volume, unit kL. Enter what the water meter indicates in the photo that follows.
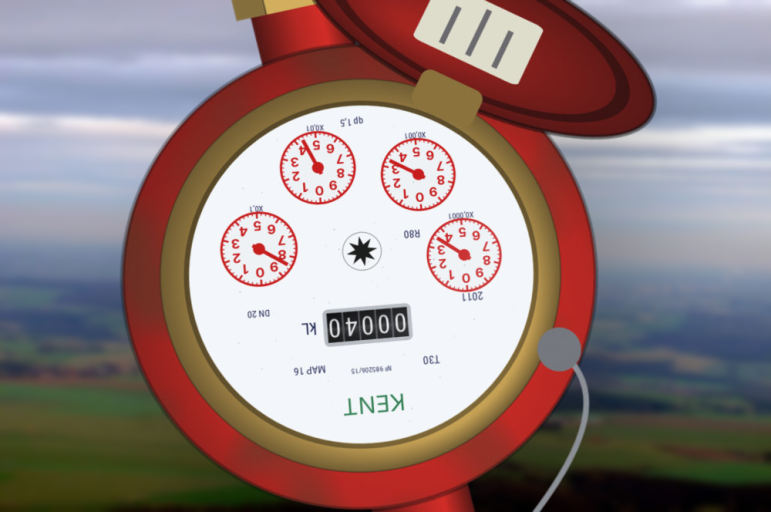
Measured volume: 40.8433 kL
